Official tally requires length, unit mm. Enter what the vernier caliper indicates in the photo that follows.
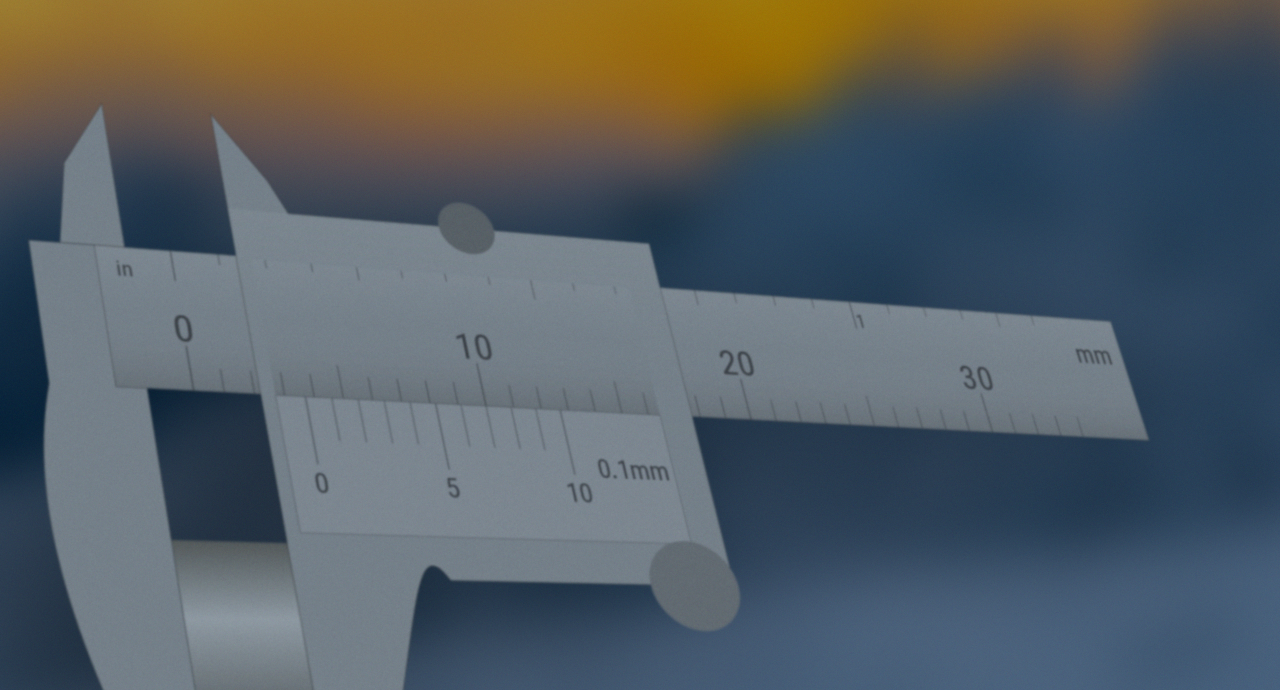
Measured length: 3.7 mm
